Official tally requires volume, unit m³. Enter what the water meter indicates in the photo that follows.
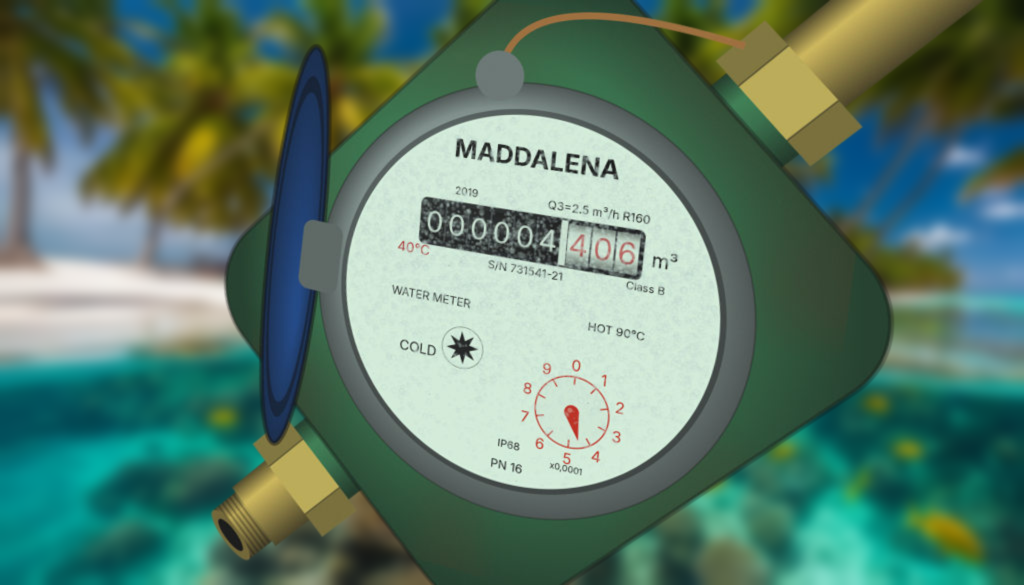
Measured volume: 4.4064 m³
